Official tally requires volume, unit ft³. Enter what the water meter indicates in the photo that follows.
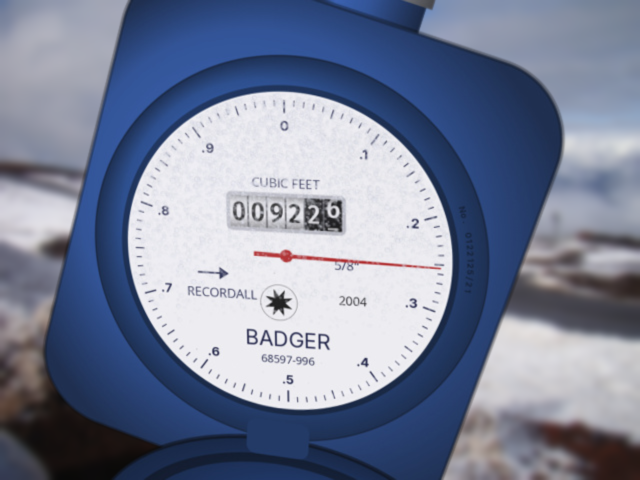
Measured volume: 9226.25 ft³
